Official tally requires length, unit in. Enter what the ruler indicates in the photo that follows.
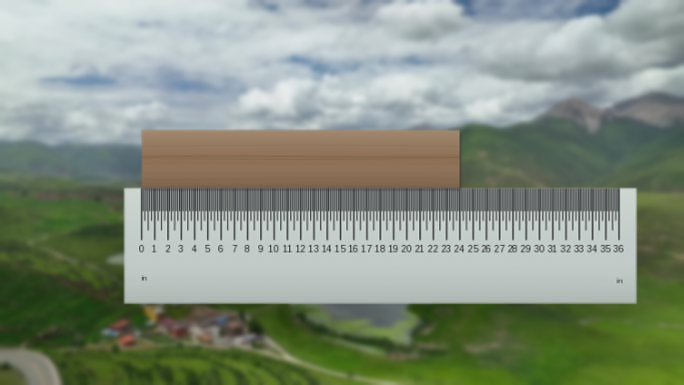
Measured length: 24 in
